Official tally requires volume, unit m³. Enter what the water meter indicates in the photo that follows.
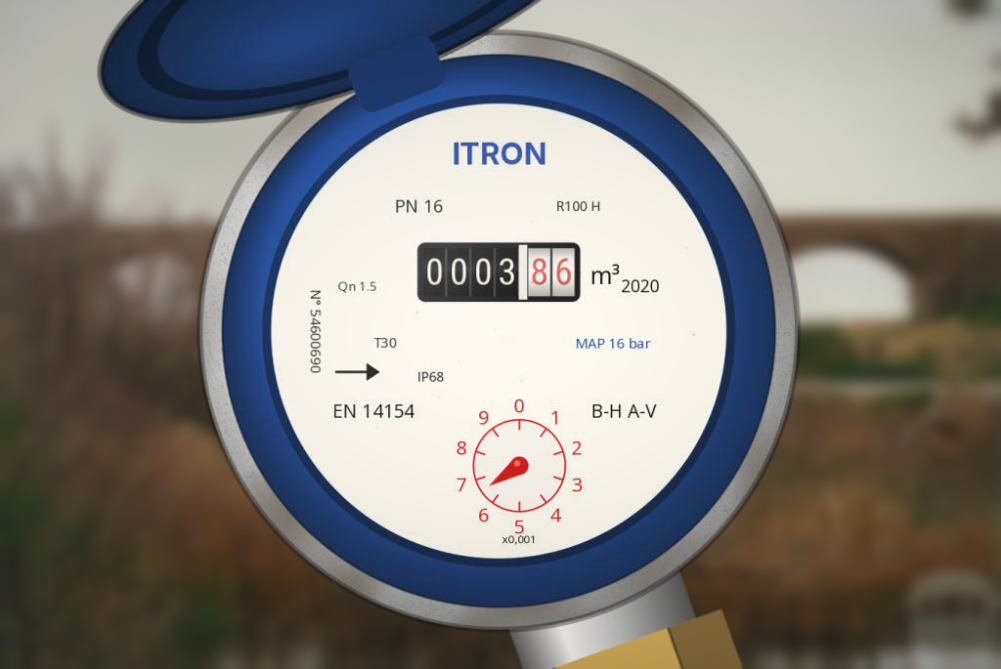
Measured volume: 3.866 m³
